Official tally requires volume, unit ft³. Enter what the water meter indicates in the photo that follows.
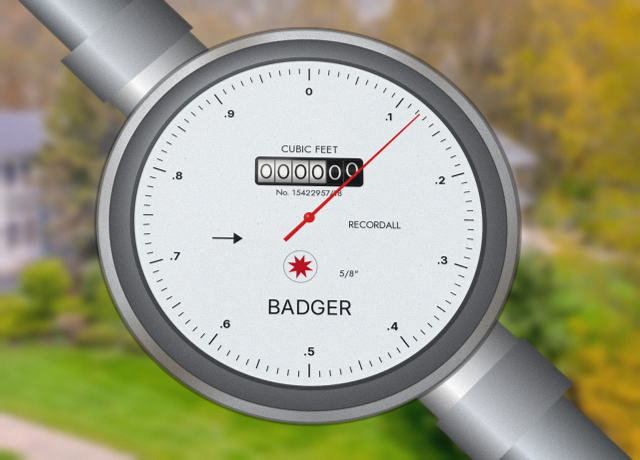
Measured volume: 0.12 ft³
